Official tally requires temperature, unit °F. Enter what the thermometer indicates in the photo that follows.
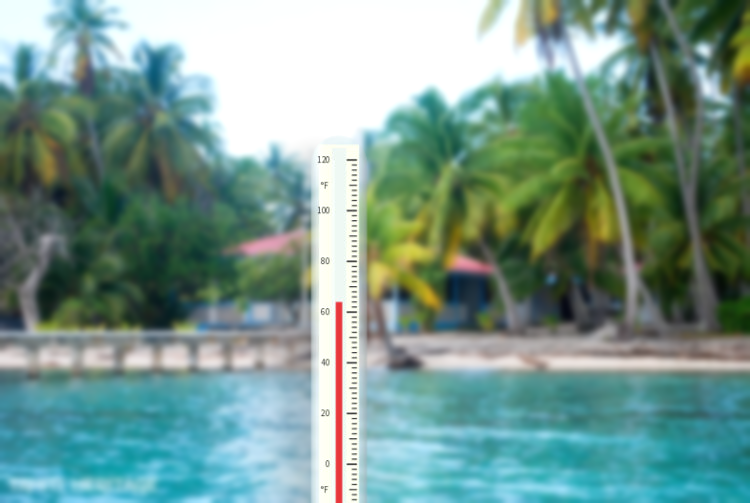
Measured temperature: 64 °F
